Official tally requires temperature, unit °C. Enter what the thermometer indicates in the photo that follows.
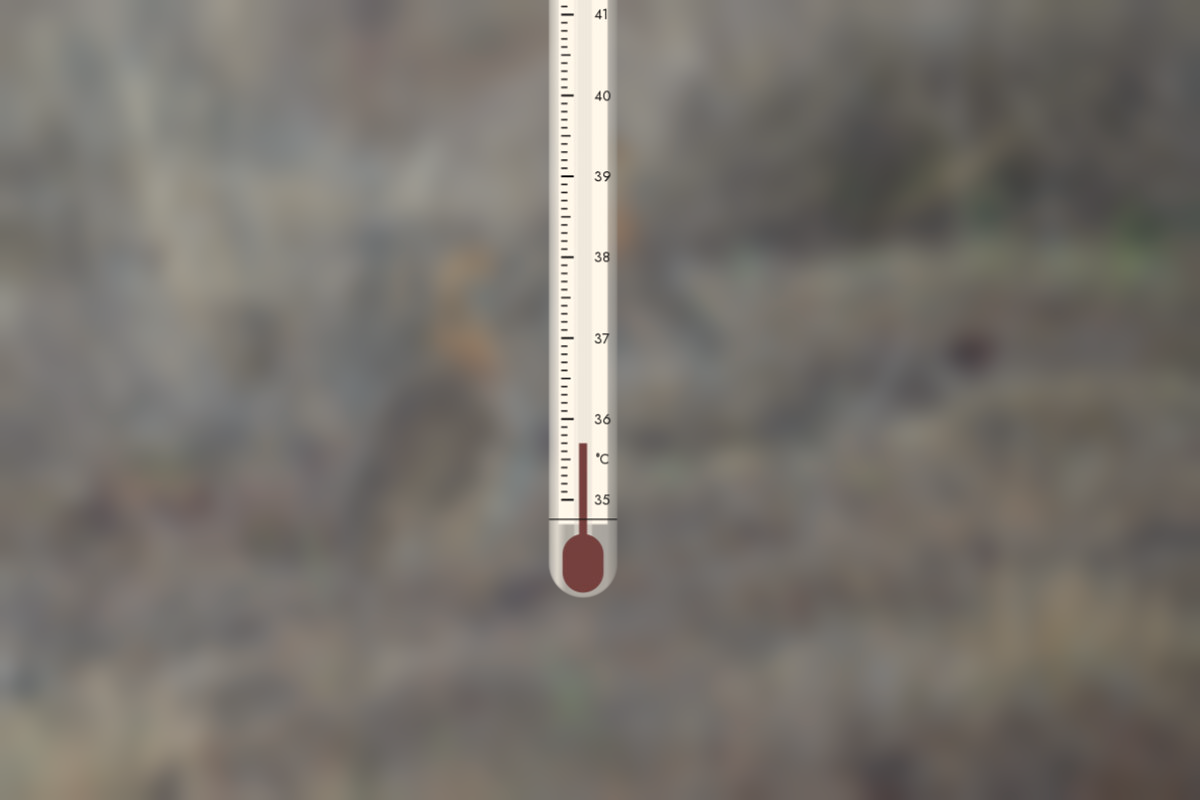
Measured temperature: 35.7 °C
